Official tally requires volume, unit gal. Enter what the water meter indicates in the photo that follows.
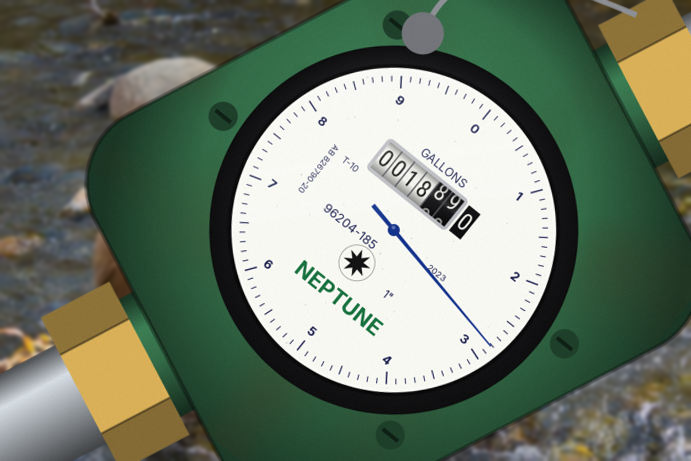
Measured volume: 18892.8 gal
